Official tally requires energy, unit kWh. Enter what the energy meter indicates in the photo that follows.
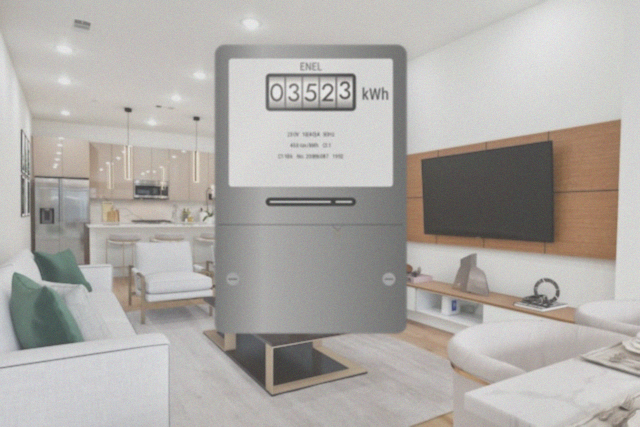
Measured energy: 3523 kWh
